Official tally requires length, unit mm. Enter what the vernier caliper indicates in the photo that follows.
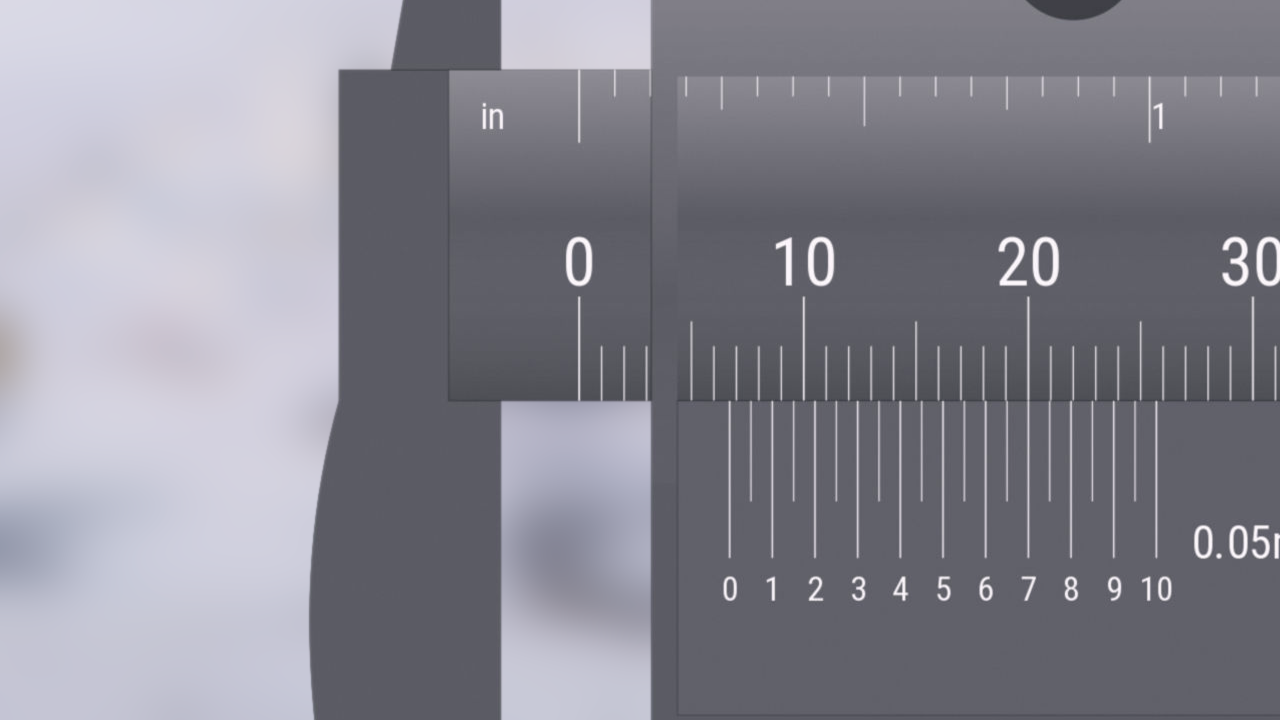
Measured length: 6.7 mm
